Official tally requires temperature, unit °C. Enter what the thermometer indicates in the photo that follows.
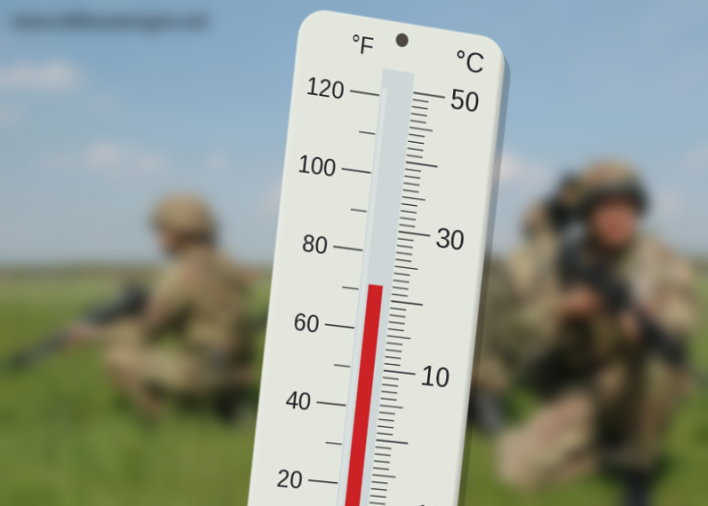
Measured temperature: 22 °C
